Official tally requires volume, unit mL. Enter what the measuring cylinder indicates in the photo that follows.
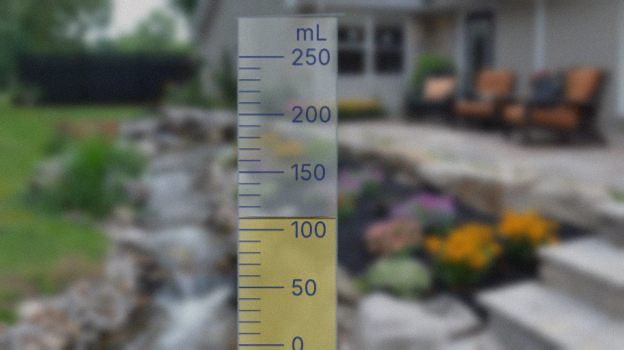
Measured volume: 110 mL
